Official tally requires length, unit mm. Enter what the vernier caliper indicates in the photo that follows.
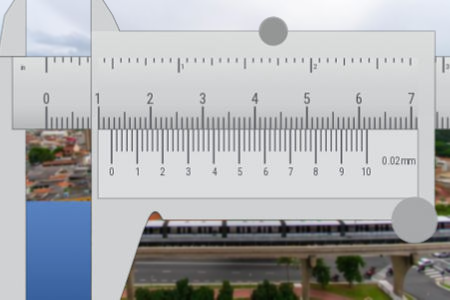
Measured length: 12.5 mm
